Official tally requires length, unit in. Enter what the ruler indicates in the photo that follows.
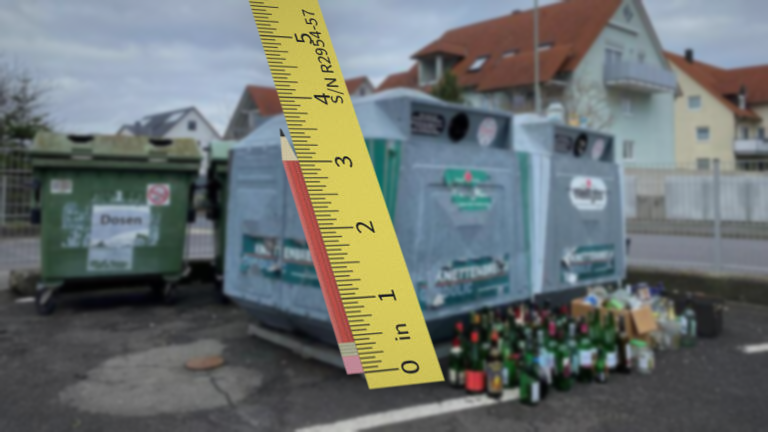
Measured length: 3.5 in
